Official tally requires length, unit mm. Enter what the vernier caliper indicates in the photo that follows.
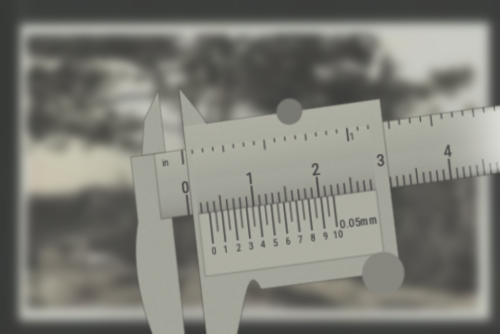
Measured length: 3.2 mm
